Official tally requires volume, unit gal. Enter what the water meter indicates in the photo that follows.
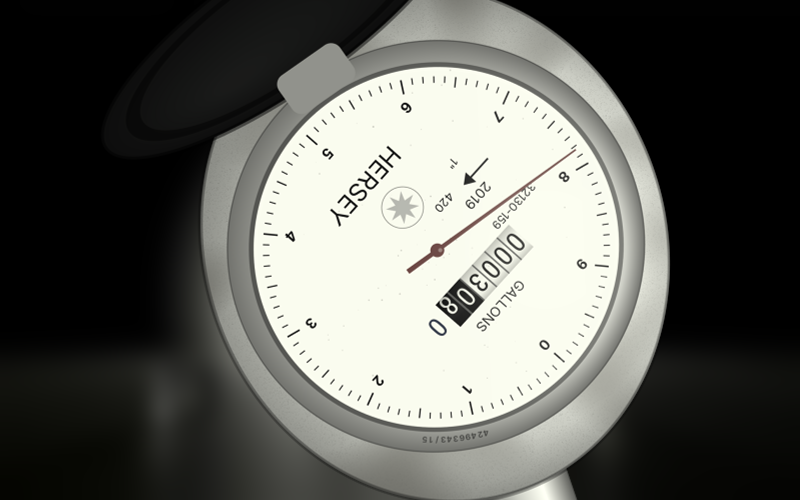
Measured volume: 3077.8 gal
